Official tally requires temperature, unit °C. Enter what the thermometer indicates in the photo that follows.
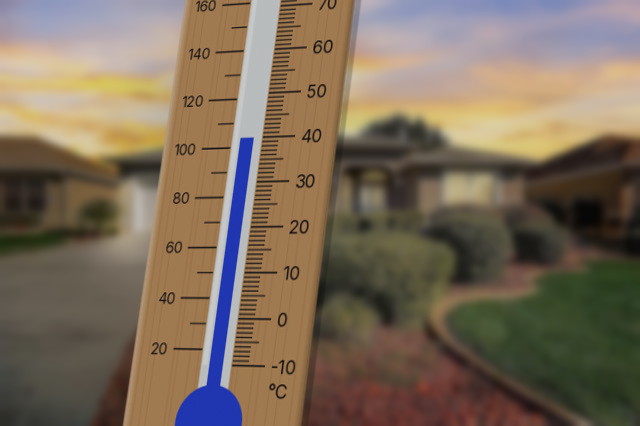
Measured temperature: 40 °C
